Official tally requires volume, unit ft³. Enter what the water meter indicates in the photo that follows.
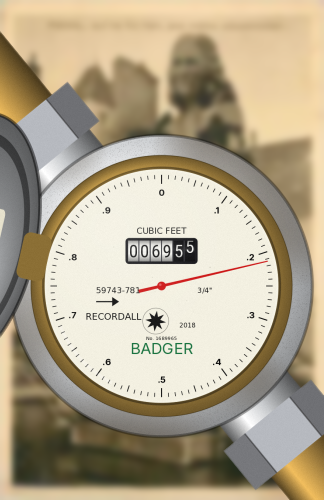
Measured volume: 6955.21 ft³
